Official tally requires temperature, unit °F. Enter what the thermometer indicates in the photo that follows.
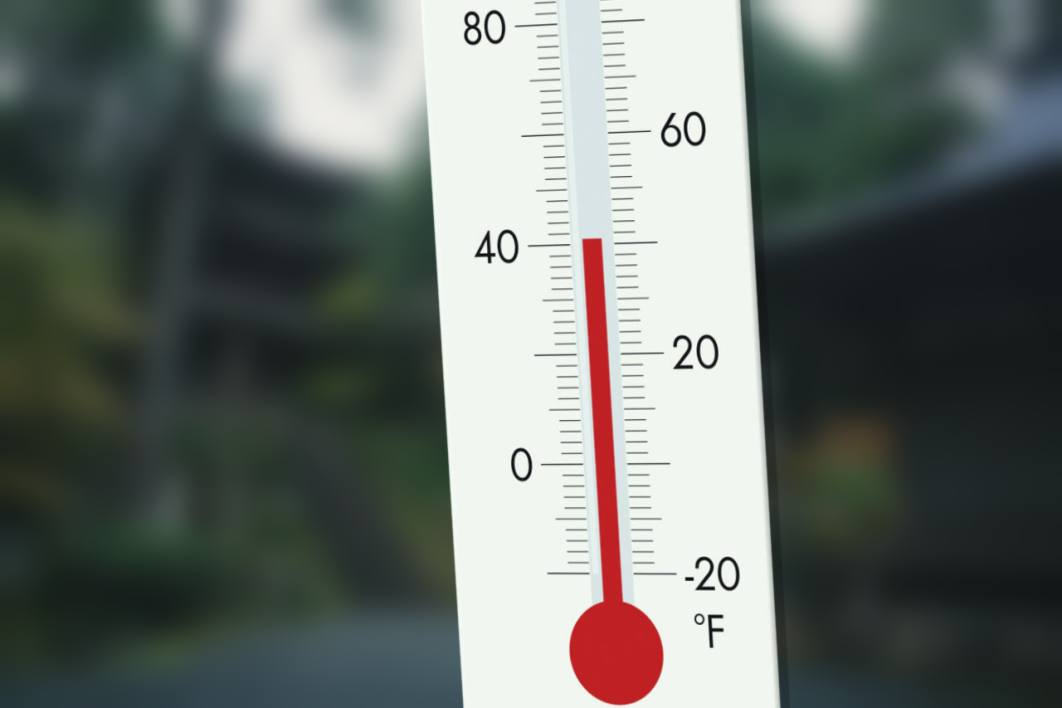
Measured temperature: 41 °F
